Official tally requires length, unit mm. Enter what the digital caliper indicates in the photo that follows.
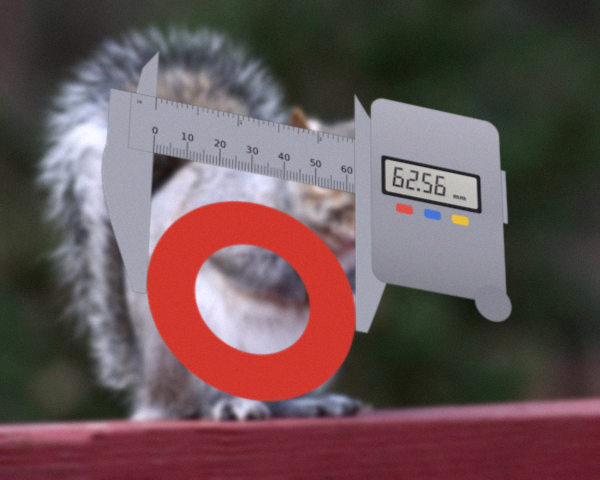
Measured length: 62.56 mm
